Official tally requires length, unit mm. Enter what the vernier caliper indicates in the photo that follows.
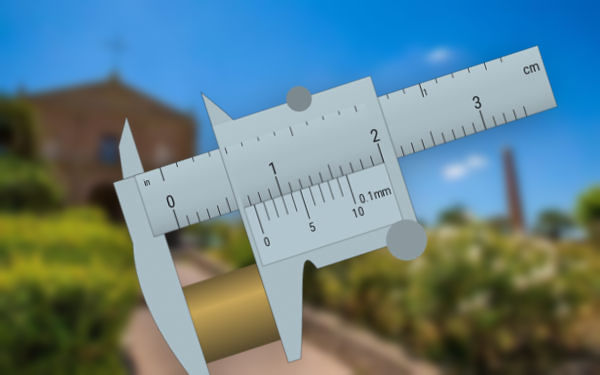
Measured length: 7.3 mm
